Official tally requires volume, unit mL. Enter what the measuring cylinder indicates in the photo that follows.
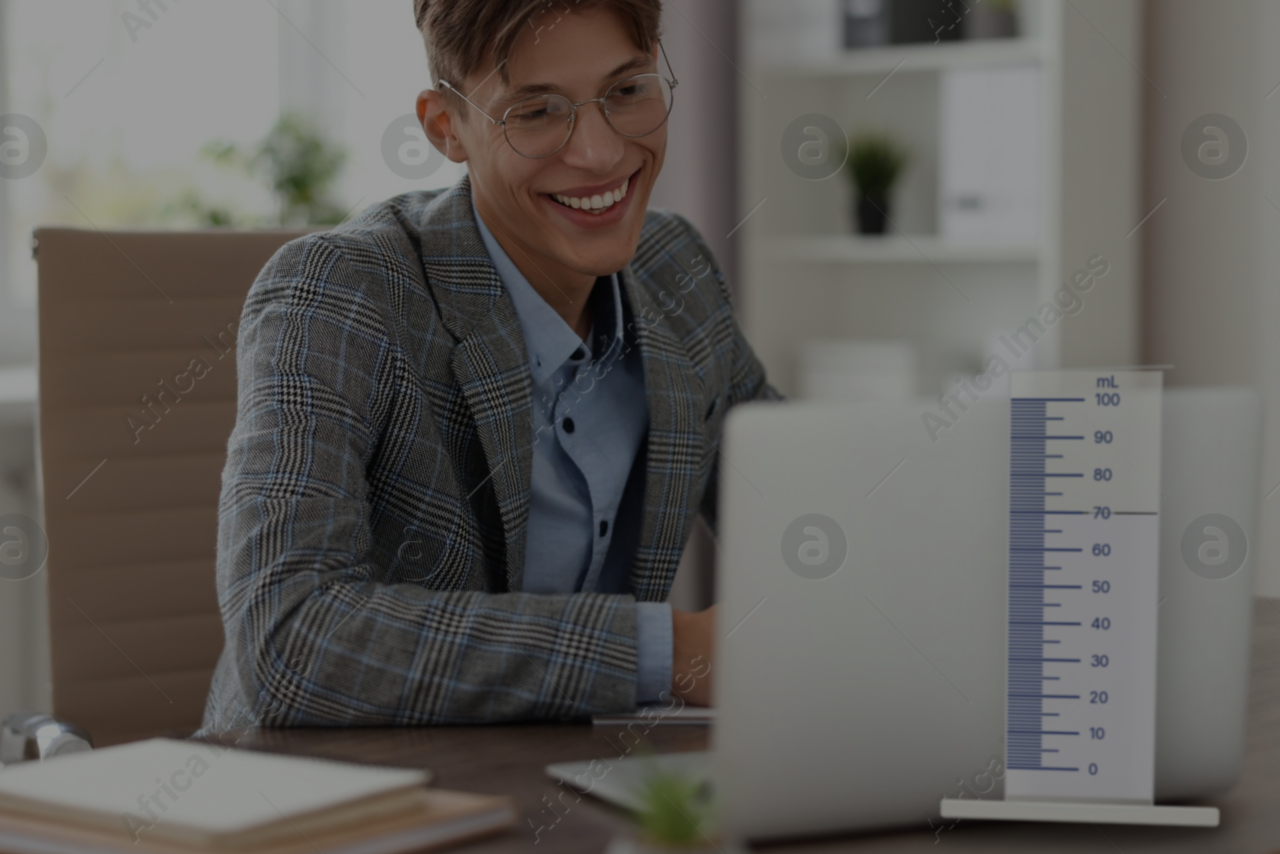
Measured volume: 70 mL
